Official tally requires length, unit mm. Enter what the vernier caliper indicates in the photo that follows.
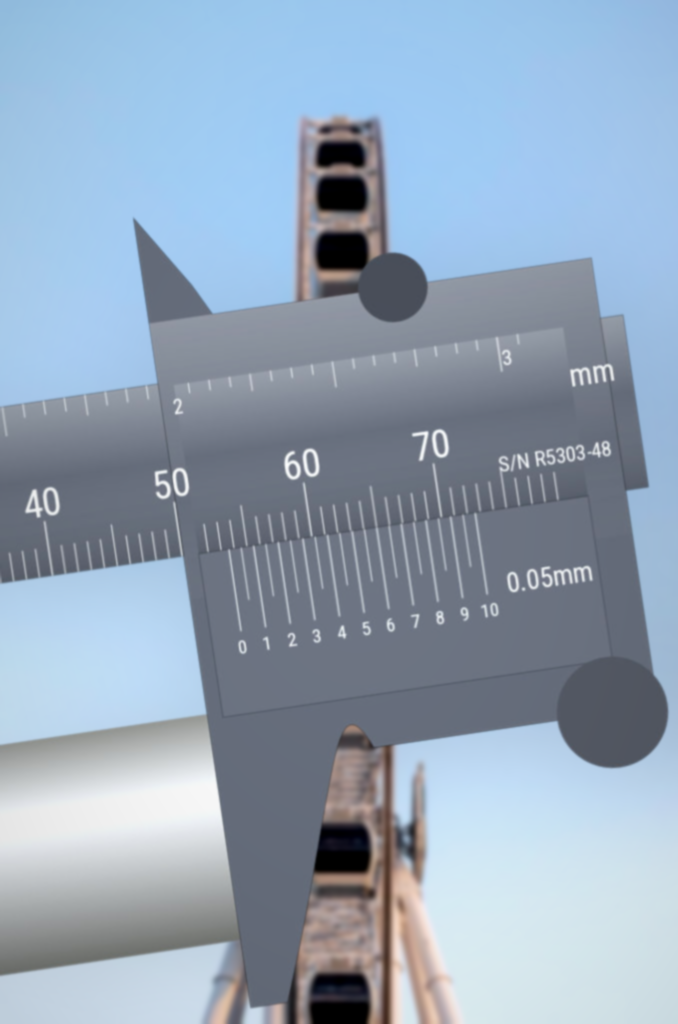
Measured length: 53.6 mm
